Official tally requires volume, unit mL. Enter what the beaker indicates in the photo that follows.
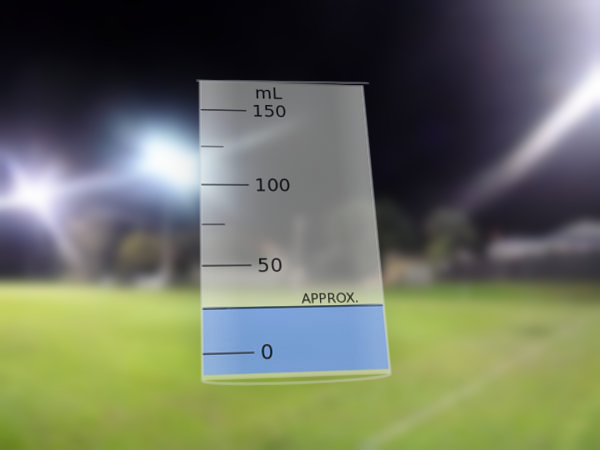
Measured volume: 25 mL
